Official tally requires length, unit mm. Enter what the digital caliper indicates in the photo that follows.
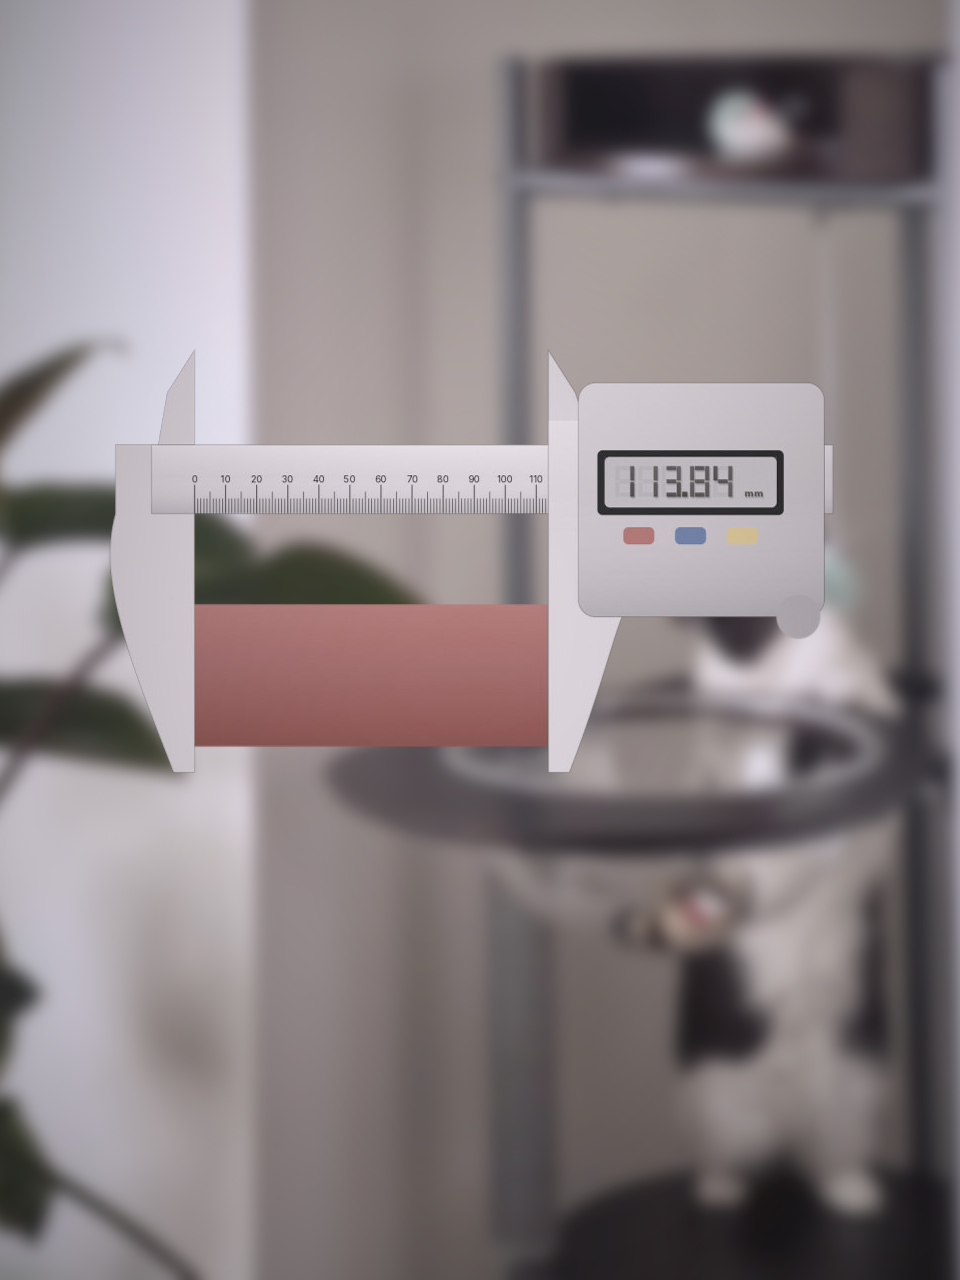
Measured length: 113.84 mm
